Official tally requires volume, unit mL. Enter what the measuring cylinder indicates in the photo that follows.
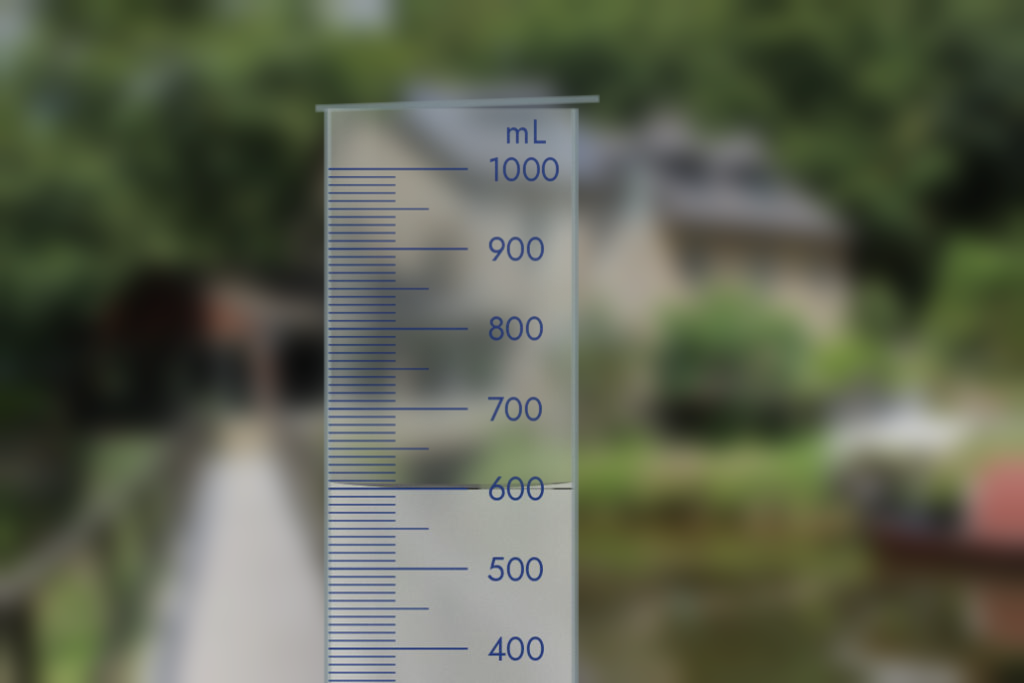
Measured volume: 600 mL
